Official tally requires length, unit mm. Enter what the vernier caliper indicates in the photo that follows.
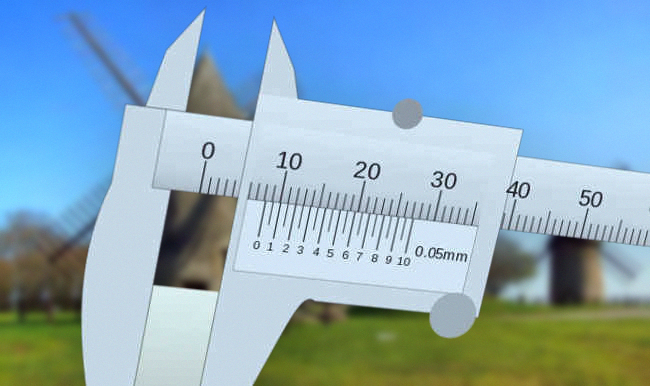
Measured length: 8.2 mm
